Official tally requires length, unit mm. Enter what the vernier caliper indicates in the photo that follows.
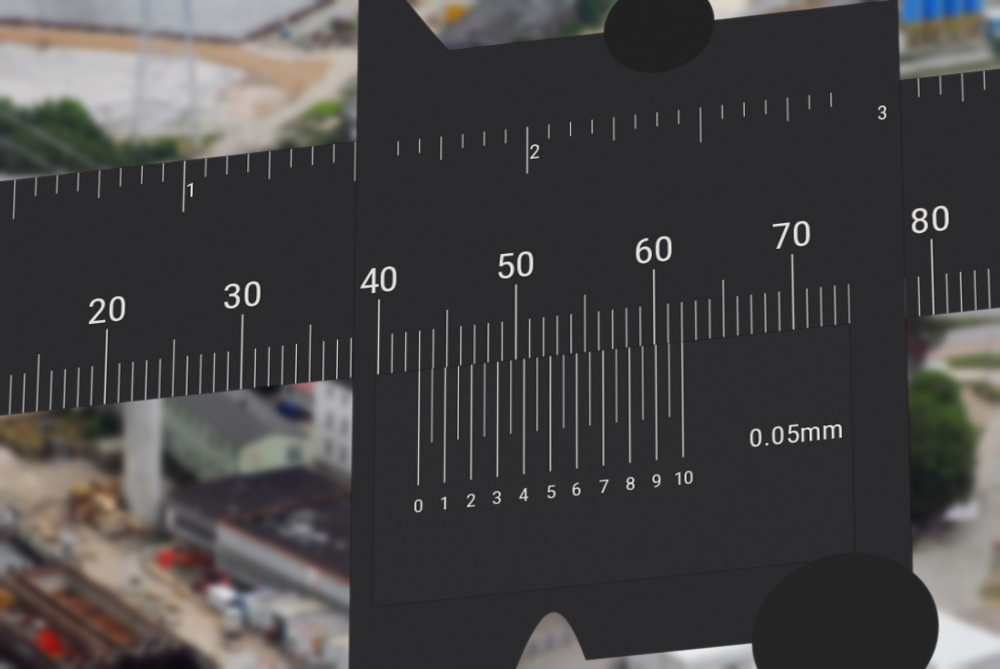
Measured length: 43.0 mm
